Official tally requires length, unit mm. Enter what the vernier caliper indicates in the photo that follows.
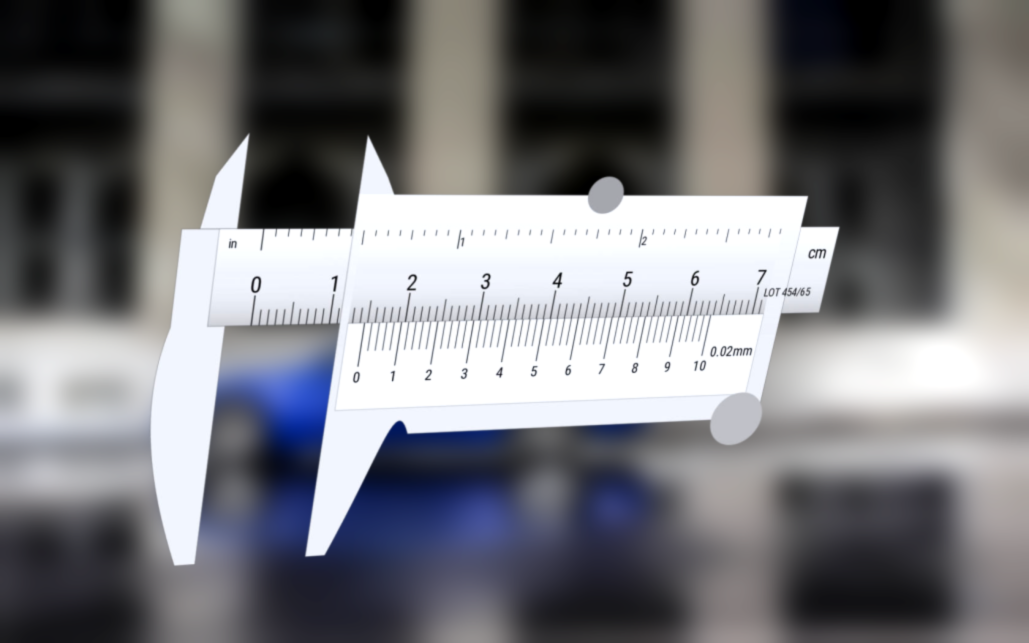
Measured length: 14.6 mm
